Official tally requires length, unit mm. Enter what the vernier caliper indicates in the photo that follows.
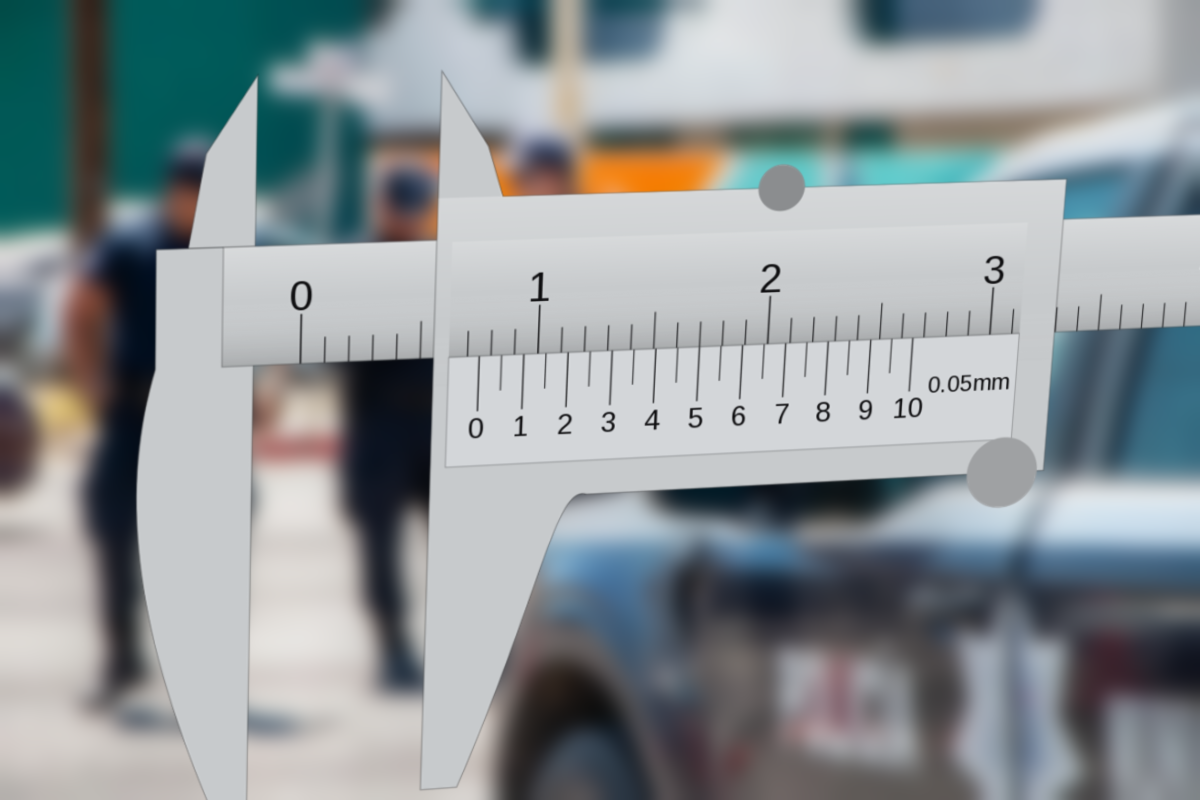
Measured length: 7.5 mm
